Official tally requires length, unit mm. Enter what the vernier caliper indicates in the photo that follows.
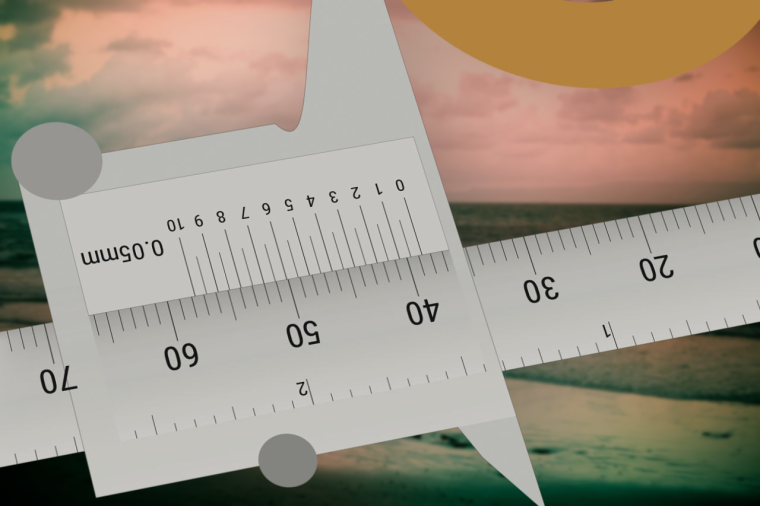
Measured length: 38.7 mm
